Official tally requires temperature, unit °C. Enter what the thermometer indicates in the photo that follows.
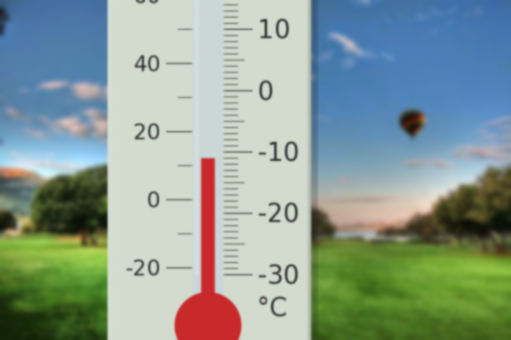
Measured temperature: -11 °C
